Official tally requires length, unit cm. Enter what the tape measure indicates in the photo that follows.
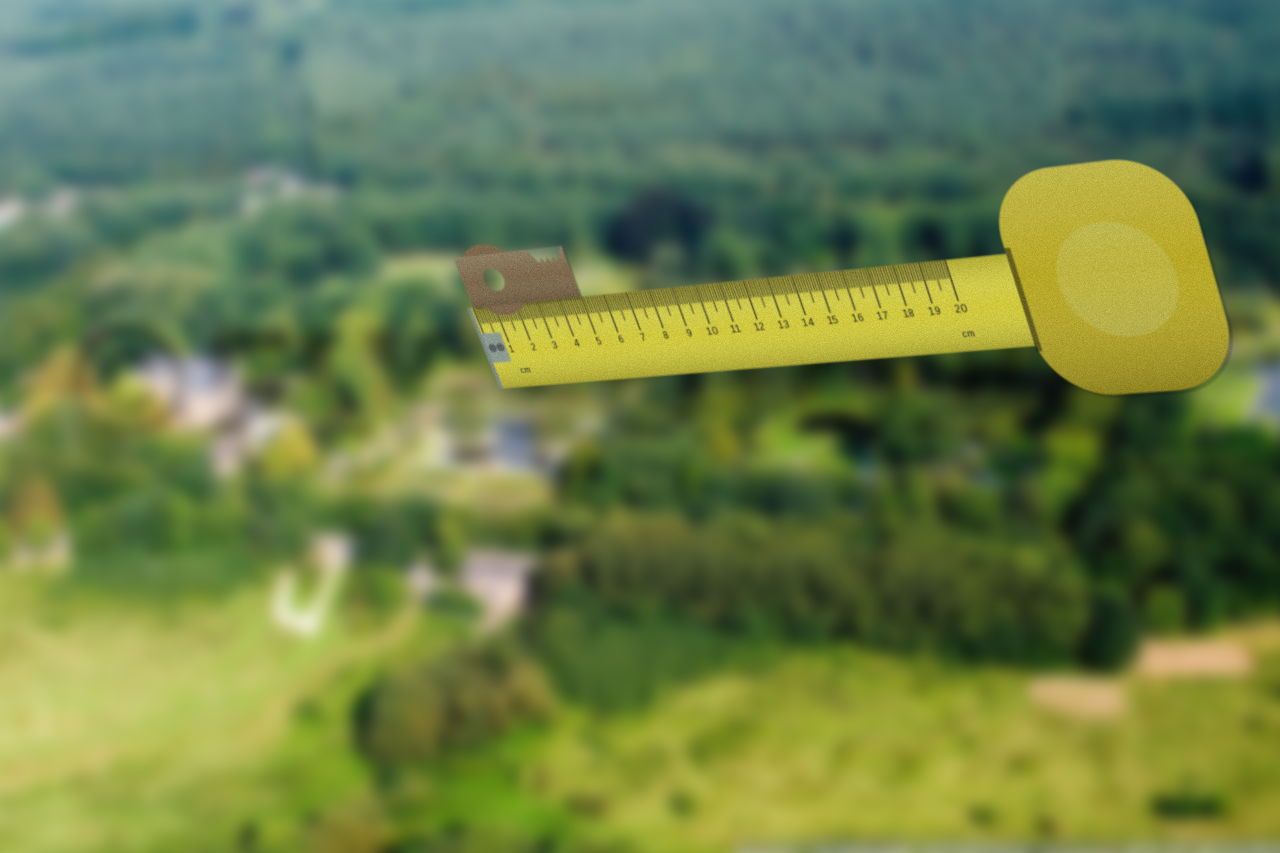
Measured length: 5 cm
